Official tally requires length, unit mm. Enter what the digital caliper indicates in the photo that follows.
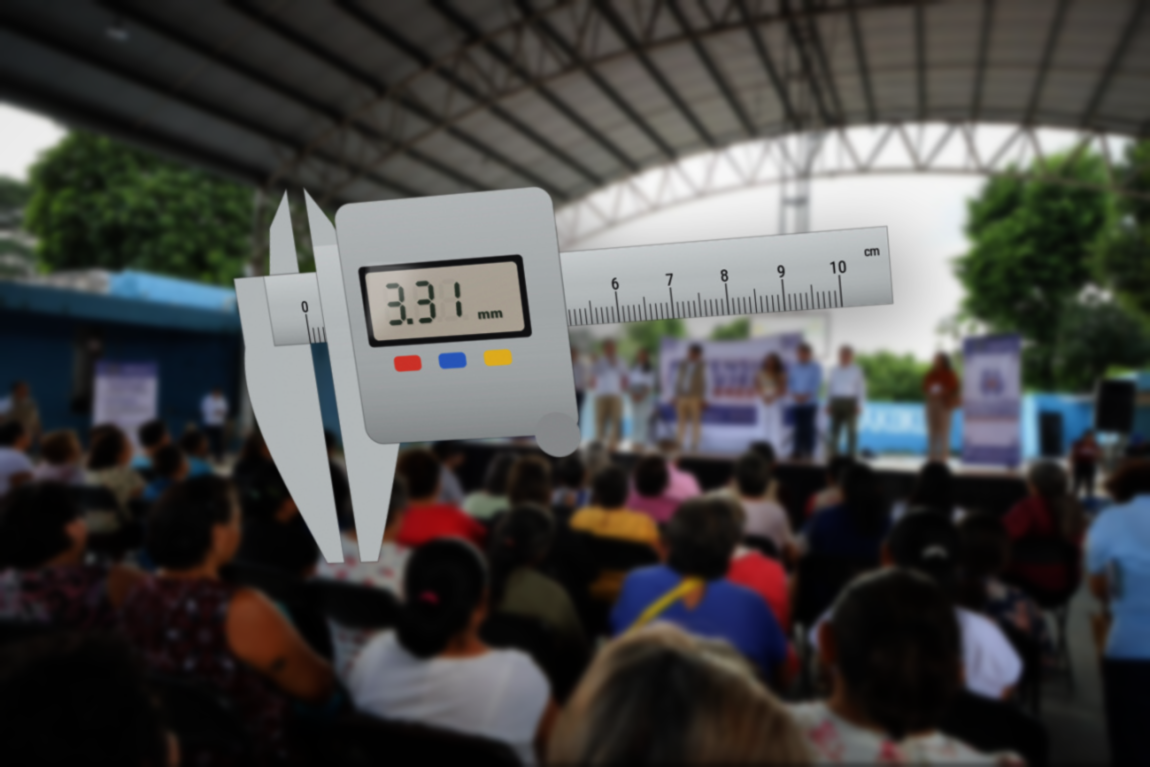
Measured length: 3.31 mm
